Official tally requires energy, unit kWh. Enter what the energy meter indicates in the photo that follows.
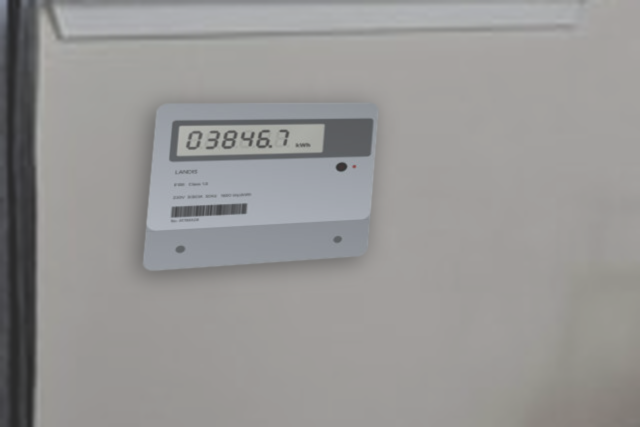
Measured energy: 3846.7 kWh
